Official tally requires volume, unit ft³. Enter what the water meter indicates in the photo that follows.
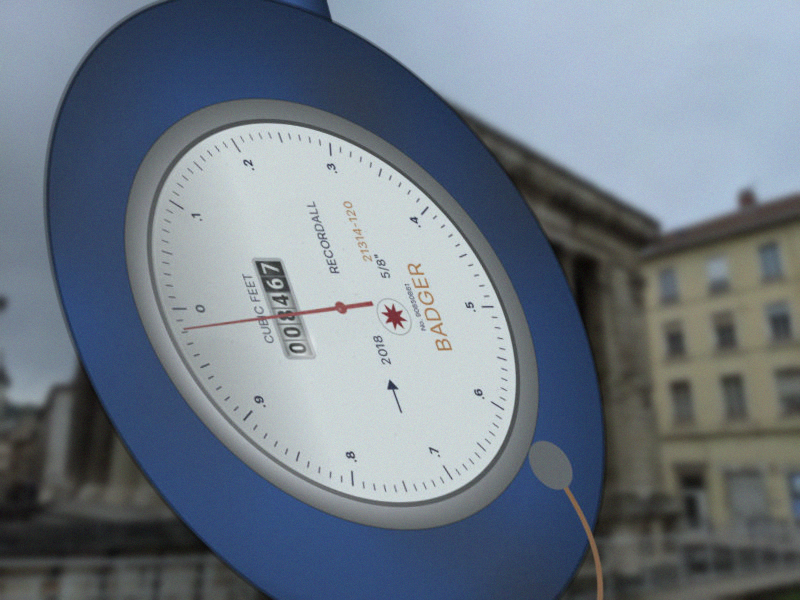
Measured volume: 8466.98 ft³
